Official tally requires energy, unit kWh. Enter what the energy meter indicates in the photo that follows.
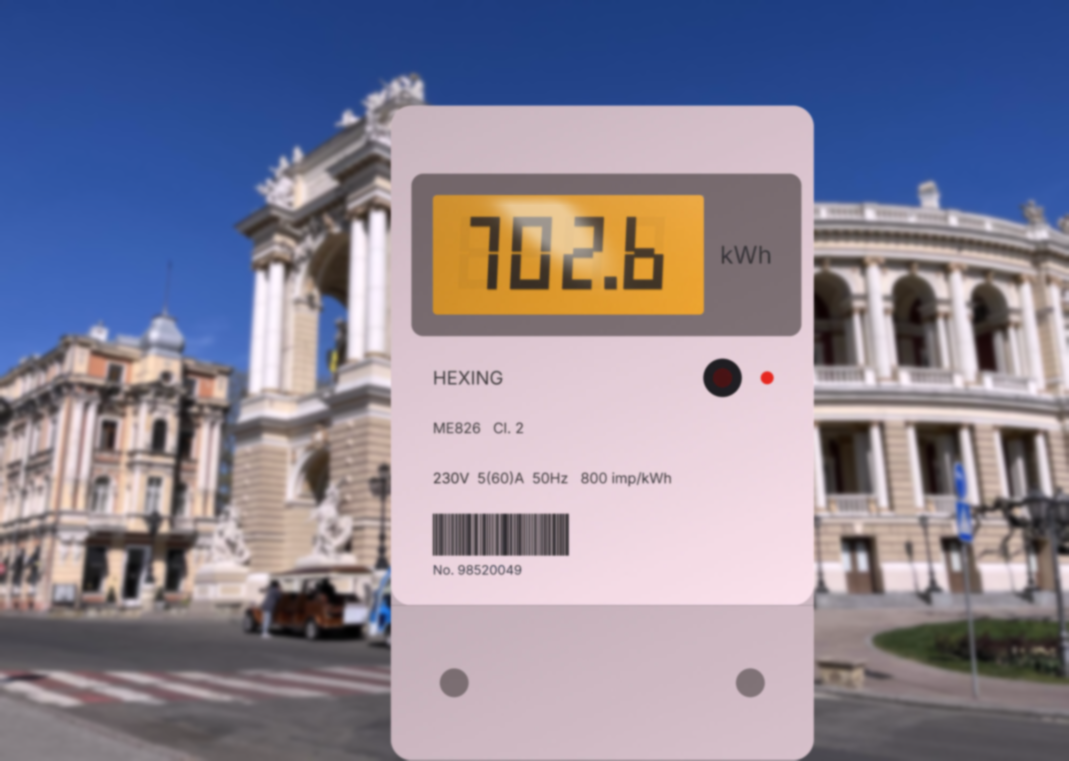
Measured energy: 702.6 kWh
